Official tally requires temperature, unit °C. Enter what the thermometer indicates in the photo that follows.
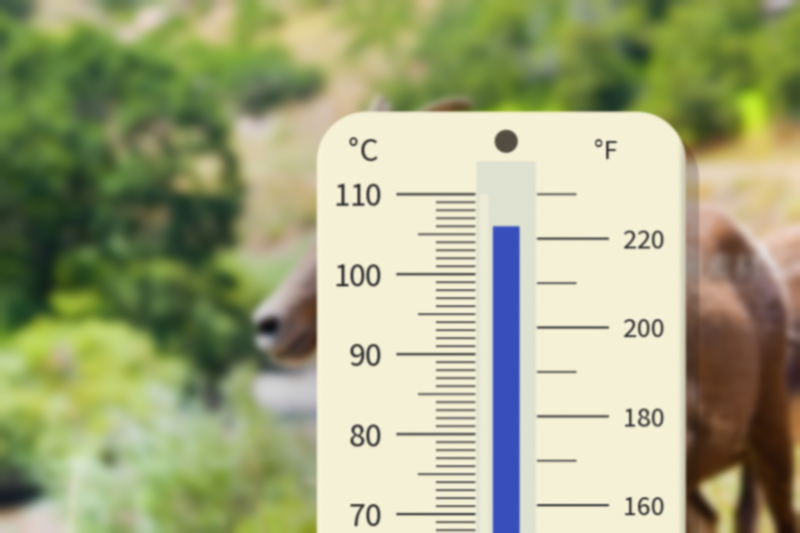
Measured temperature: 106 °C
